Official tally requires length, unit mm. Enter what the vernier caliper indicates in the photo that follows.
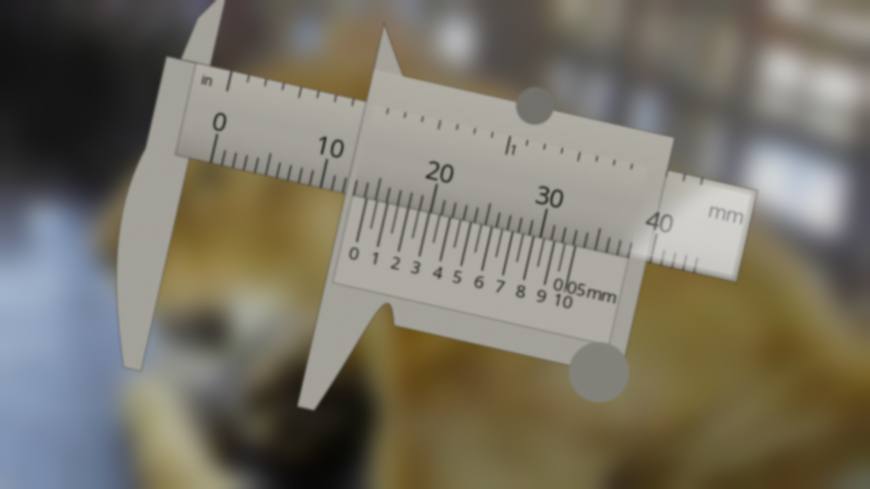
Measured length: 14.2 mm
